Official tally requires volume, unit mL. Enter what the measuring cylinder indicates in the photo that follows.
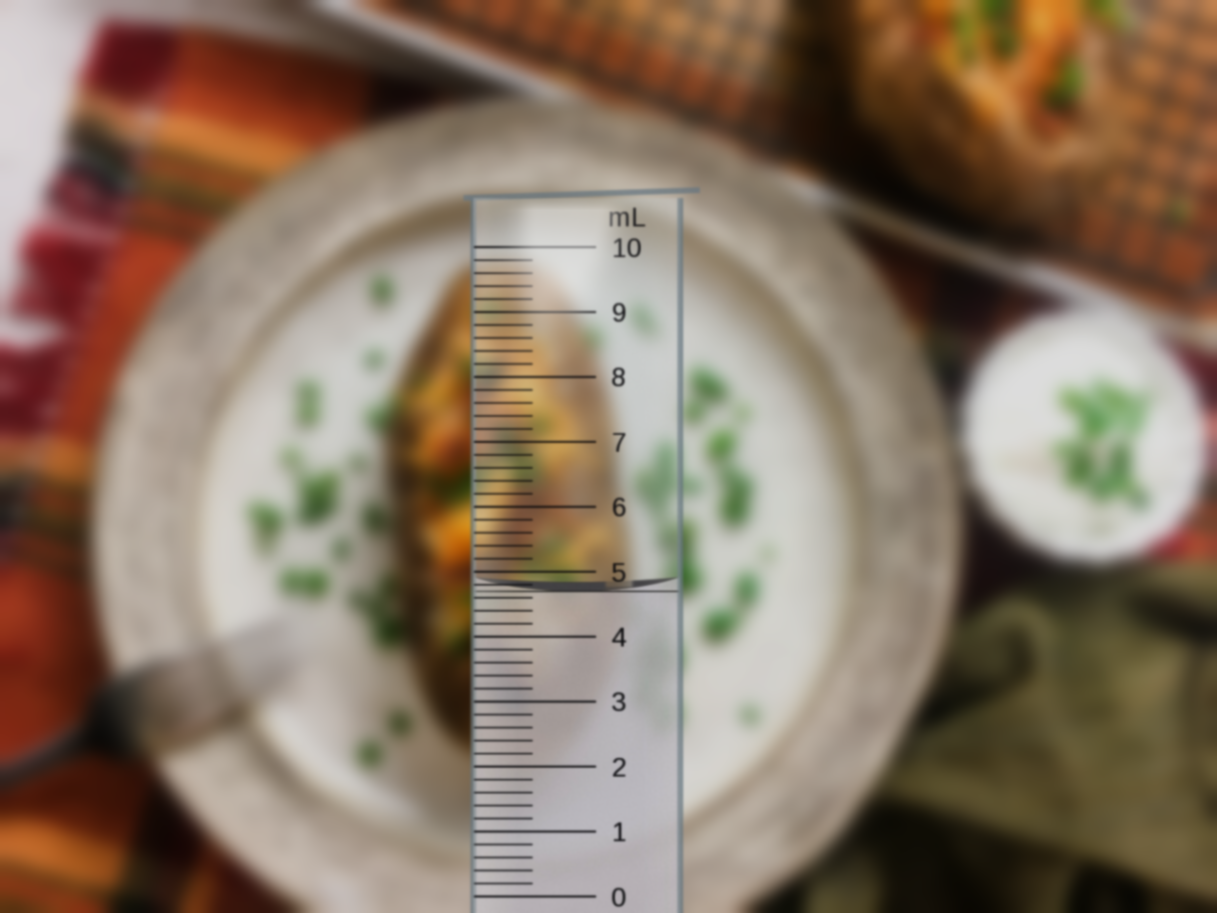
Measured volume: 4.7 mL
